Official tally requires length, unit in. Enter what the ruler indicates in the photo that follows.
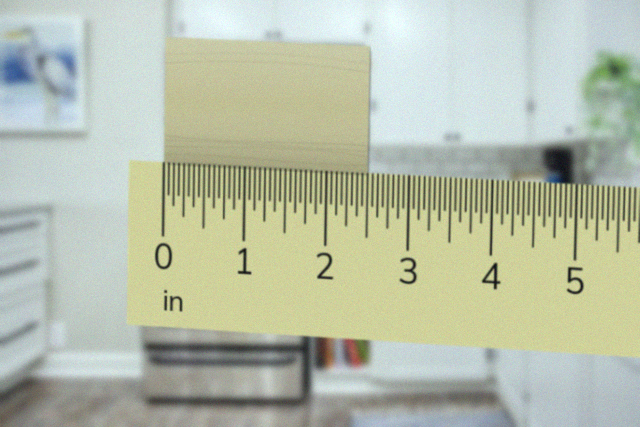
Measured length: 2.5 in
